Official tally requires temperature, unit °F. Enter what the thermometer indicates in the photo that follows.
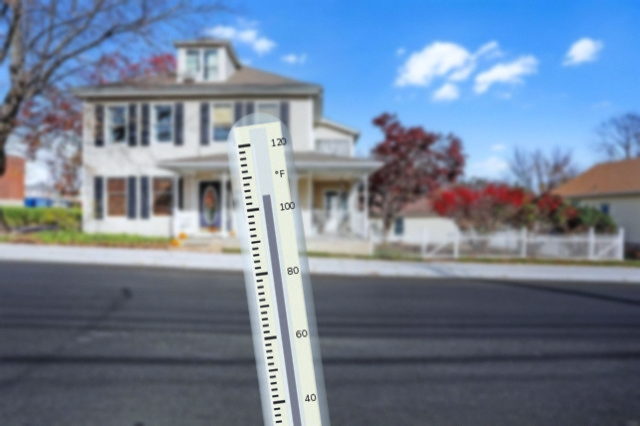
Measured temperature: 104 °F
